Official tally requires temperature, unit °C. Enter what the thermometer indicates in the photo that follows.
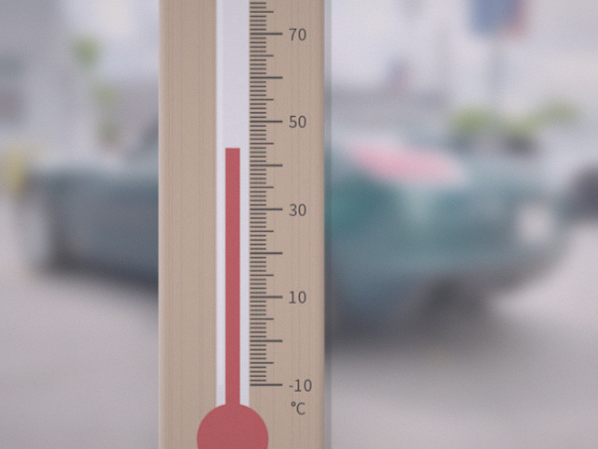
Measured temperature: 44 °C
